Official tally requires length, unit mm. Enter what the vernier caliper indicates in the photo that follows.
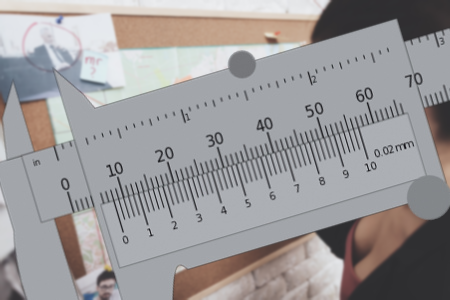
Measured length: 8.0 mm
